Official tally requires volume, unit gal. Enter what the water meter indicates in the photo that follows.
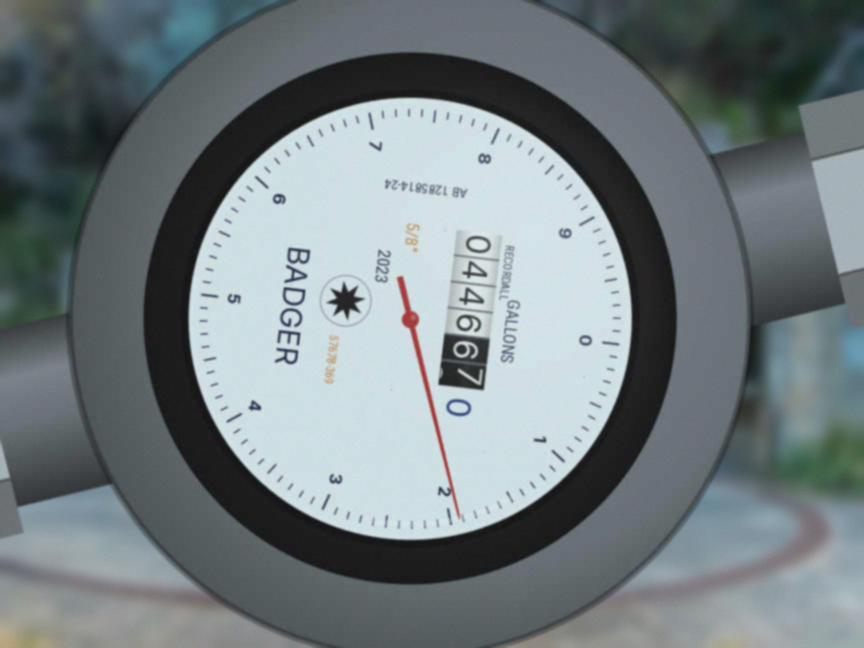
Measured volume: 446671.9 gal
